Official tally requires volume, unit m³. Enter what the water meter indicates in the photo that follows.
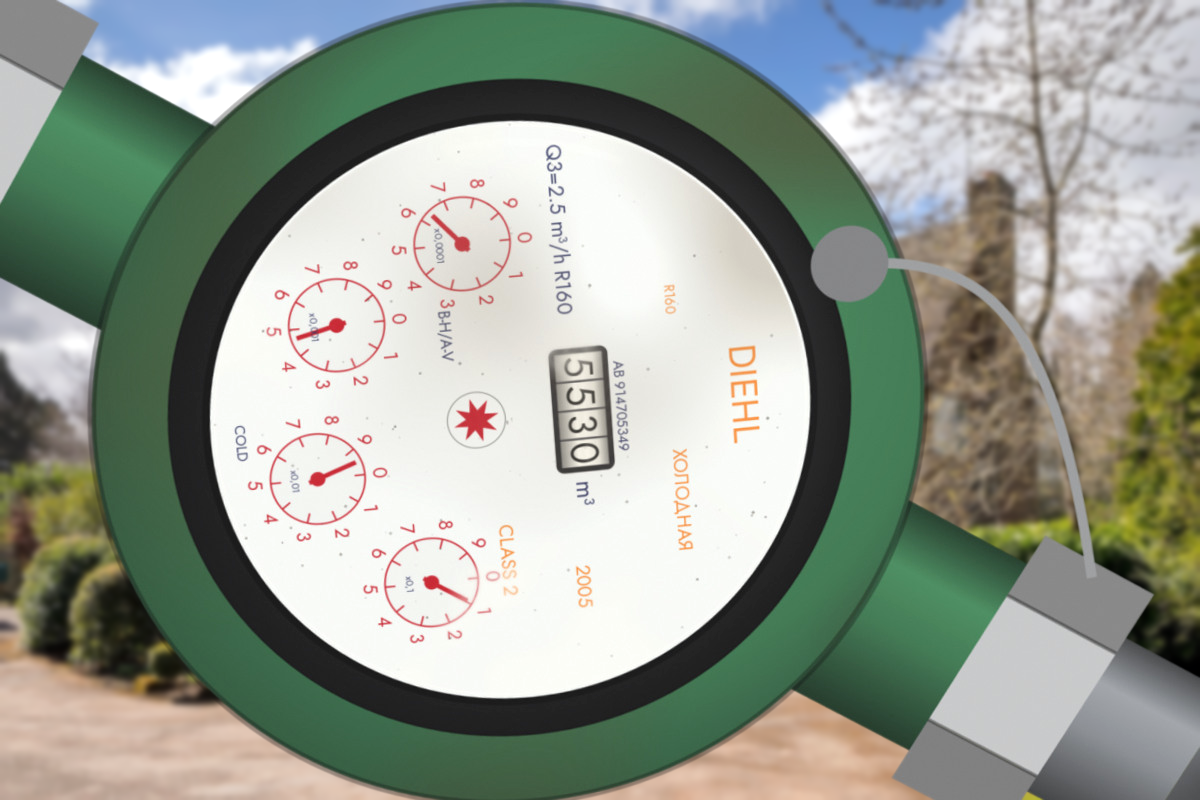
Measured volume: 5530.0946 m³
